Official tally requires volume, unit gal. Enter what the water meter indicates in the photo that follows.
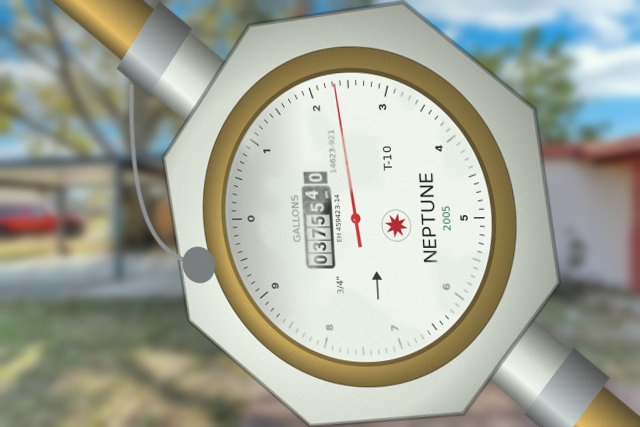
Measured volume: 375542.3 gal
